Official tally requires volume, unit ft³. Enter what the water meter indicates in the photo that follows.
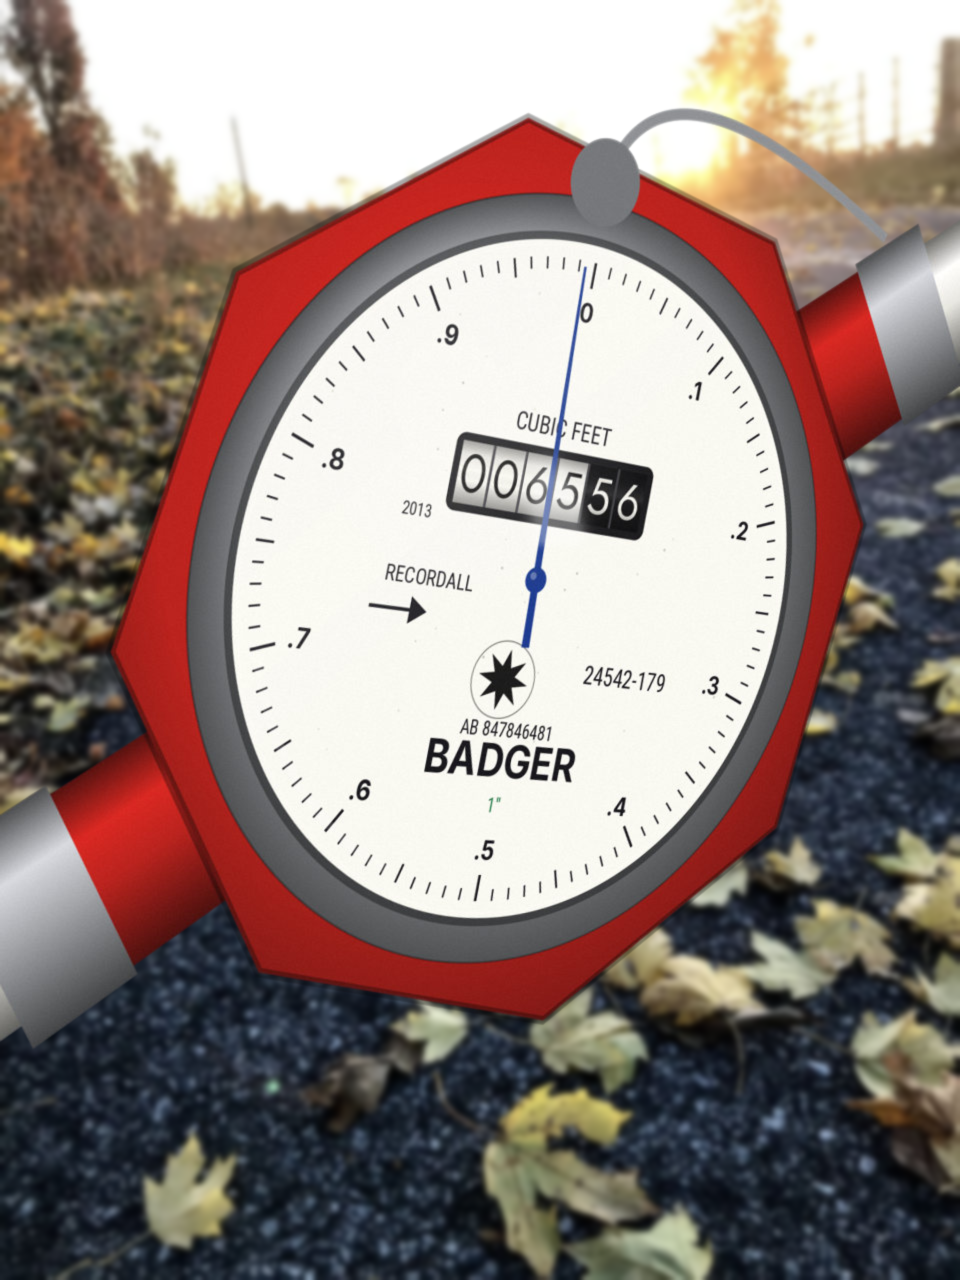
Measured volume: 6555.99 ft³
